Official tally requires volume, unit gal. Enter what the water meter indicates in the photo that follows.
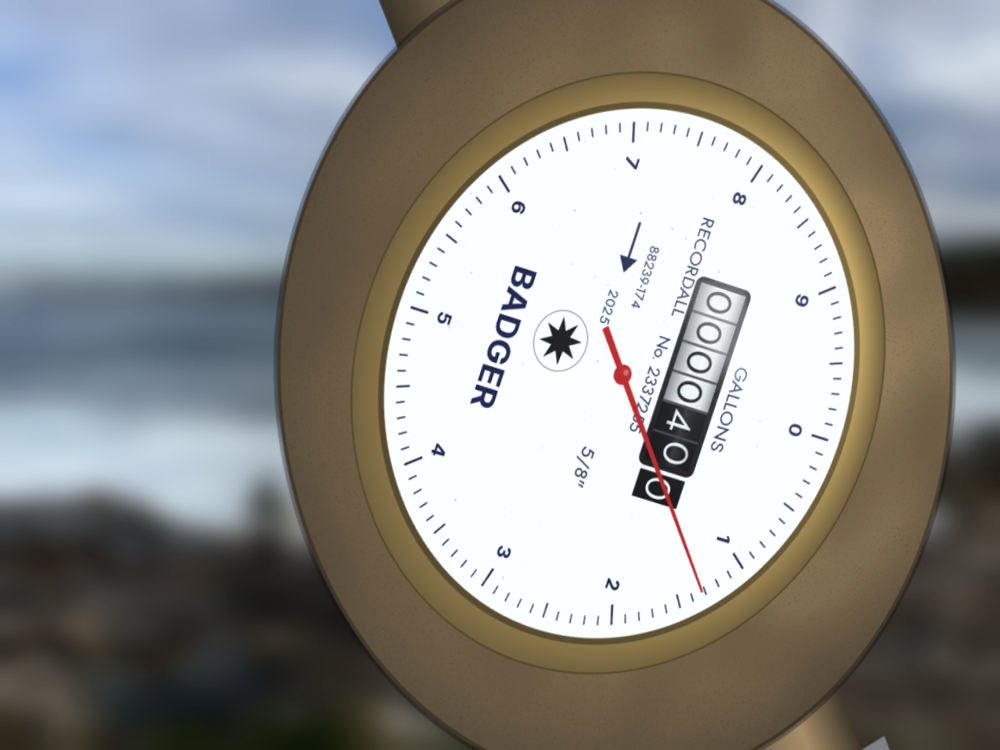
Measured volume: 401.3 gal
